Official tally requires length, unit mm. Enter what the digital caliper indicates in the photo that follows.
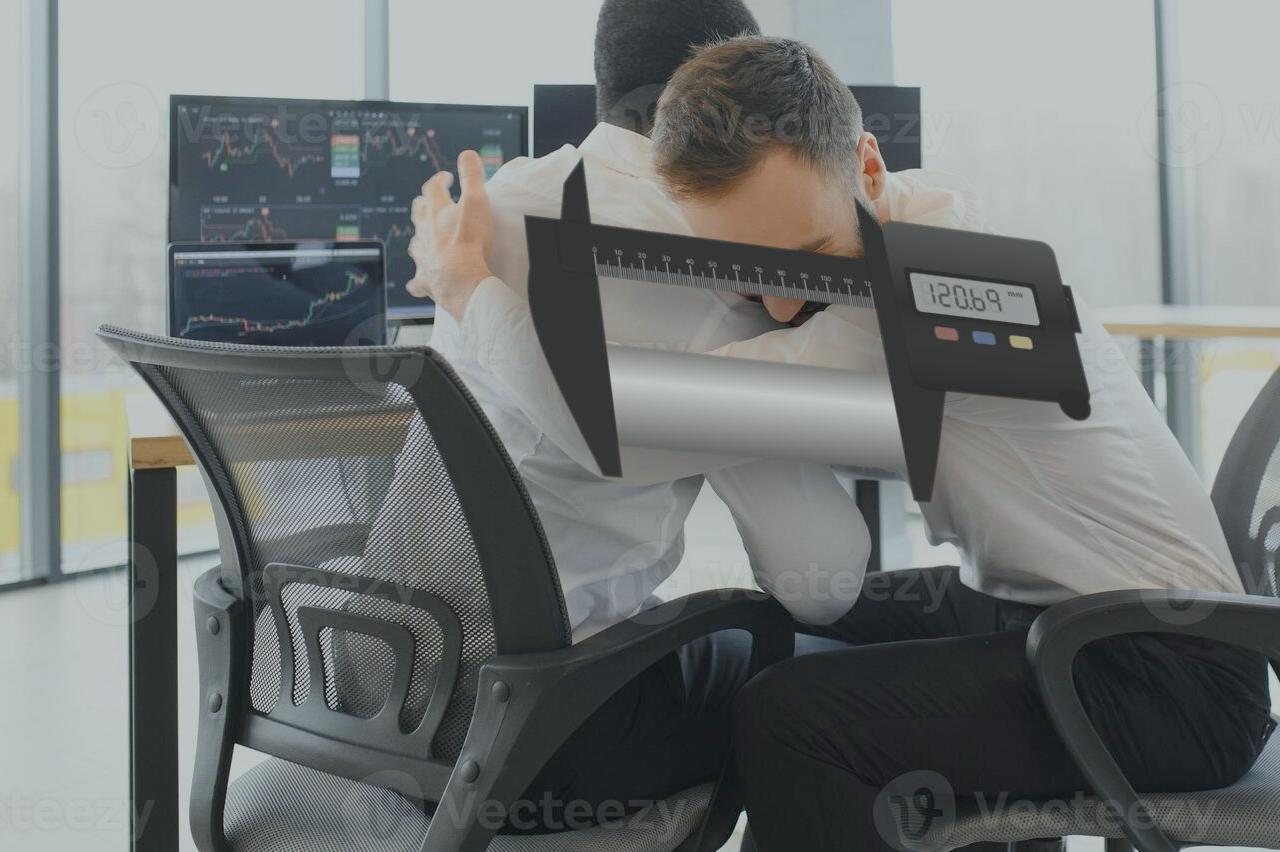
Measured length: 120.69 mm
